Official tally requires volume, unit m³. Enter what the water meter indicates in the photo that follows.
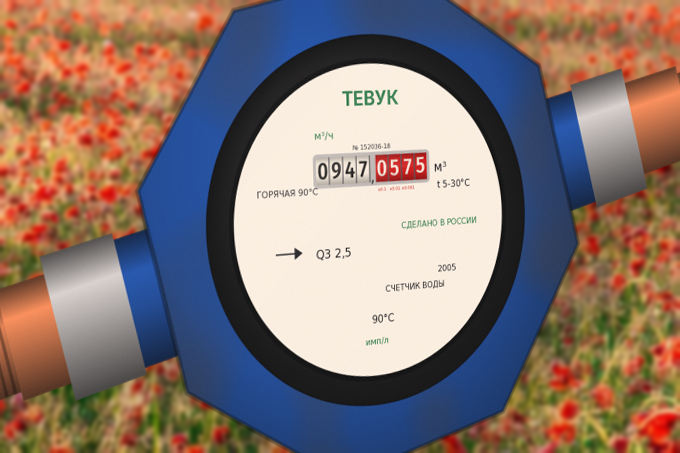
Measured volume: 947.0575 m³
